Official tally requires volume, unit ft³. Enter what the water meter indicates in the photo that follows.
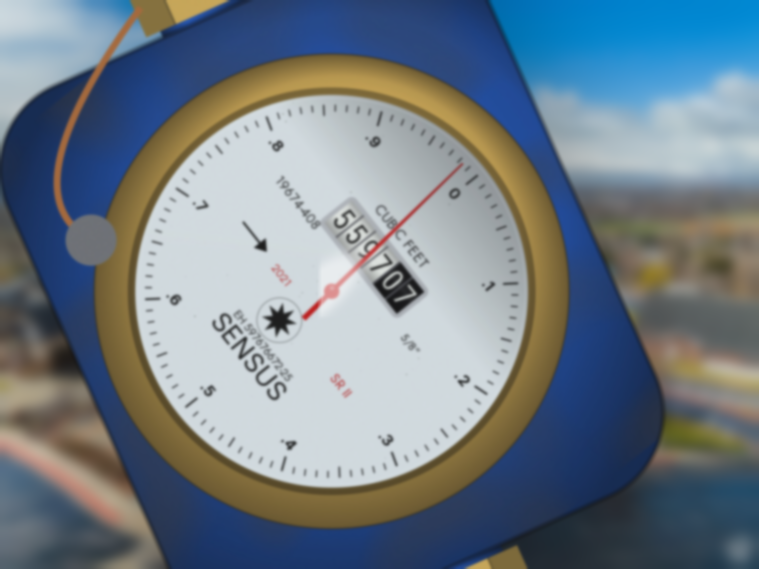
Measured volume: 559706.98 ft³
